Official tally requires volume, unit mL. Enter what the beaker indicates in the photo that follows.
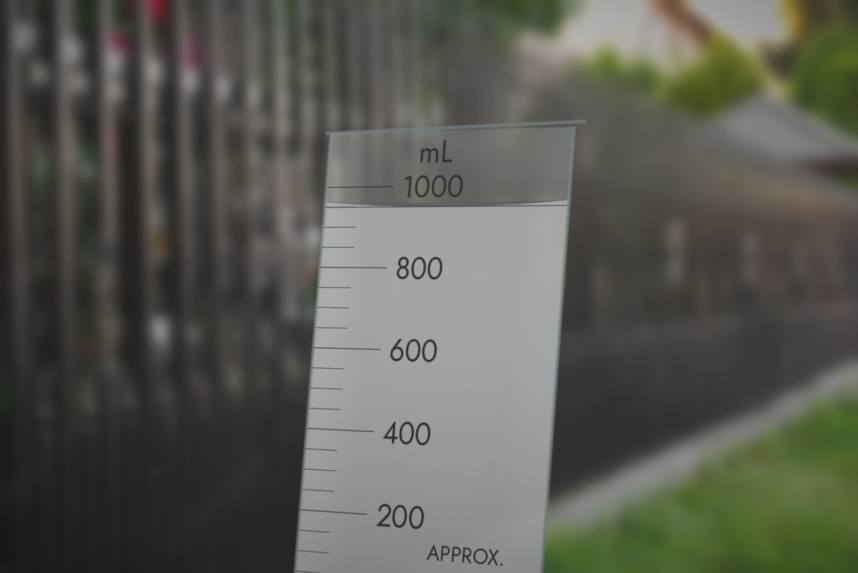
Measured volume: 950 mL
